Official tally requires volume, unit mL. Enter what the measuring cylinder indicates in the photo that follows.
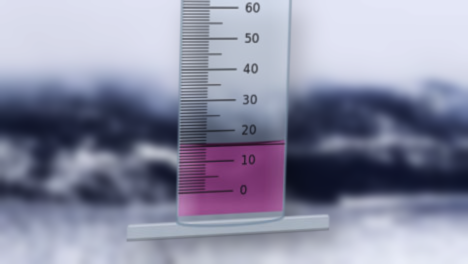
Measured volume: 15 mL
